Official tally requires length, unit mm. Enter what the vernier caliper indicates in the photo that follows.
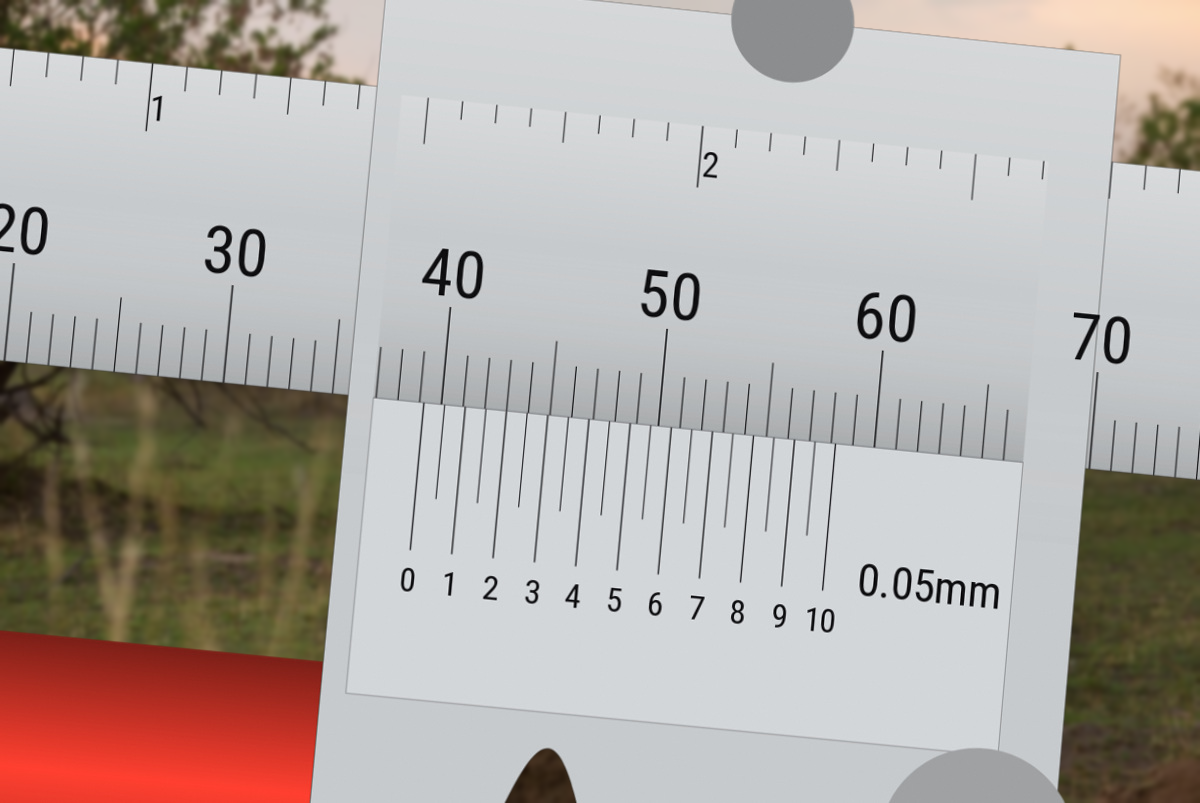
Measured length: 39.2 mm
